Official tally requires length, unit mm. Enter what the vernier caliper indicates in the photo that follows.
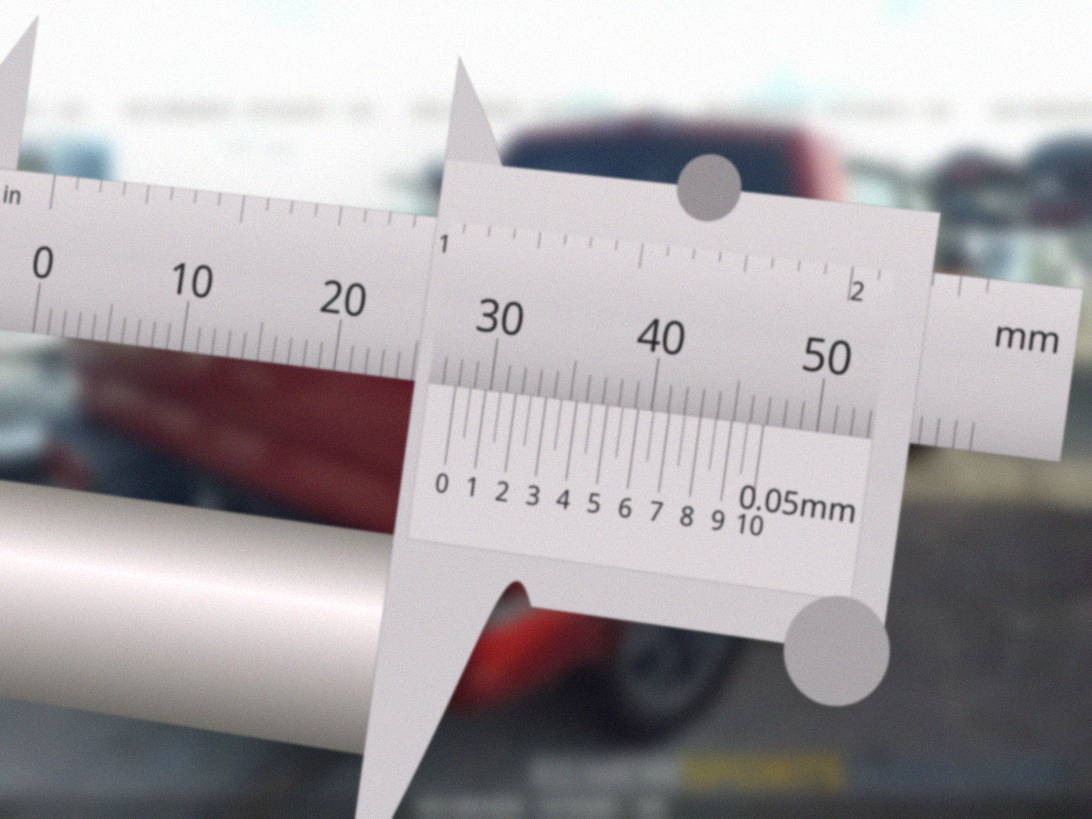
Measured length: 27.8 mm
